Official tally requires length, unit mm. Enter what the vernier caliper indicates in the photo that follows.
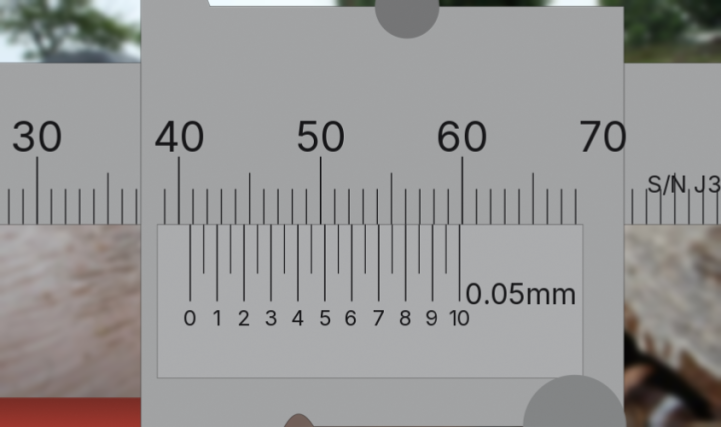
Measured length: 40.8 mm
